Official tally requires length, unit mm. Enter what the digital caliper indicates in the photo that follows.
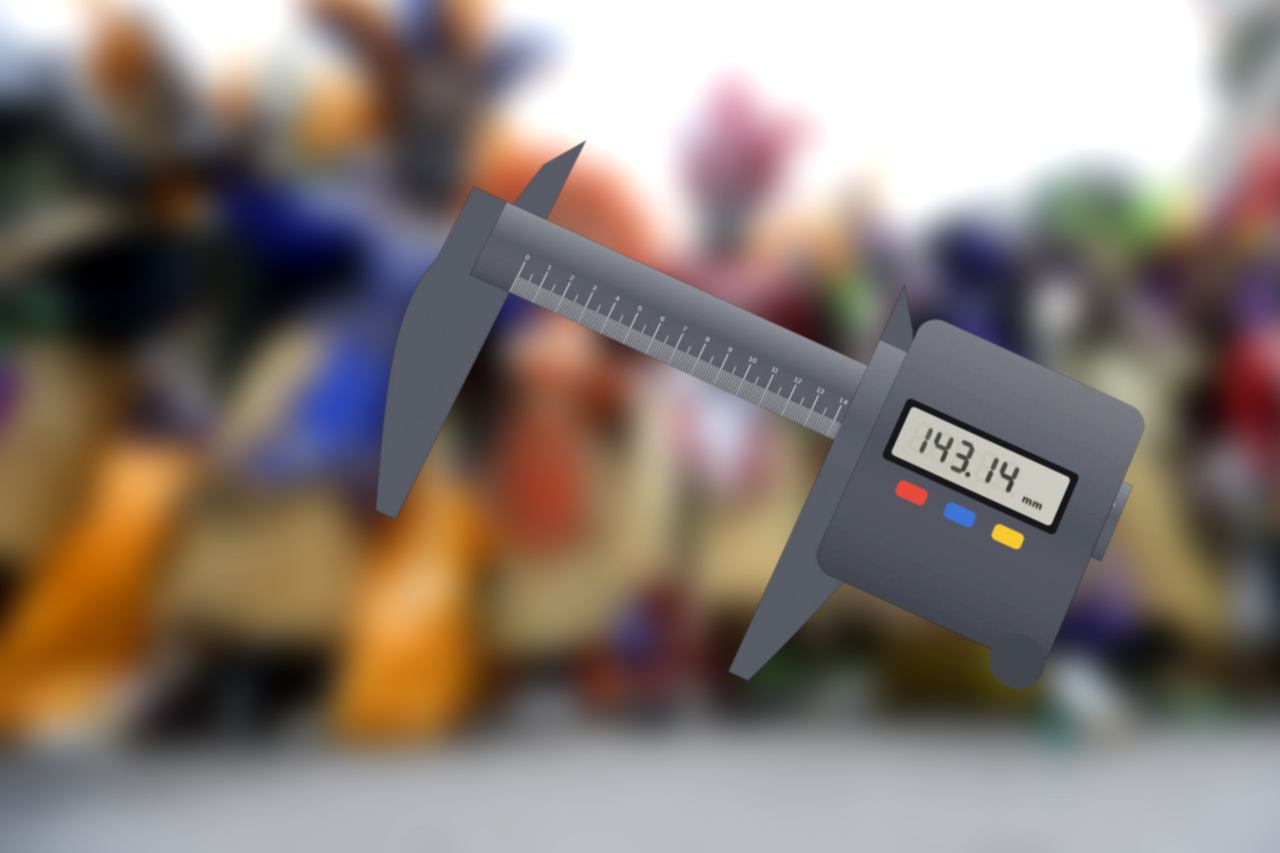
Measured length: 143.14 mm
